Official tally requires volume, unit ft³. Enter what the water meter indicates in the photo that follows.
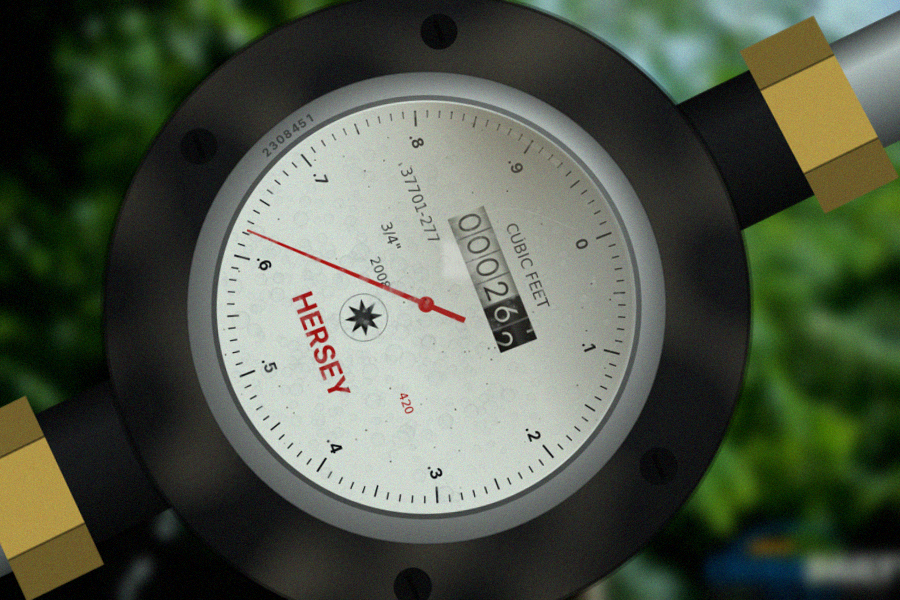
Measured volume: 261.62 ft³
